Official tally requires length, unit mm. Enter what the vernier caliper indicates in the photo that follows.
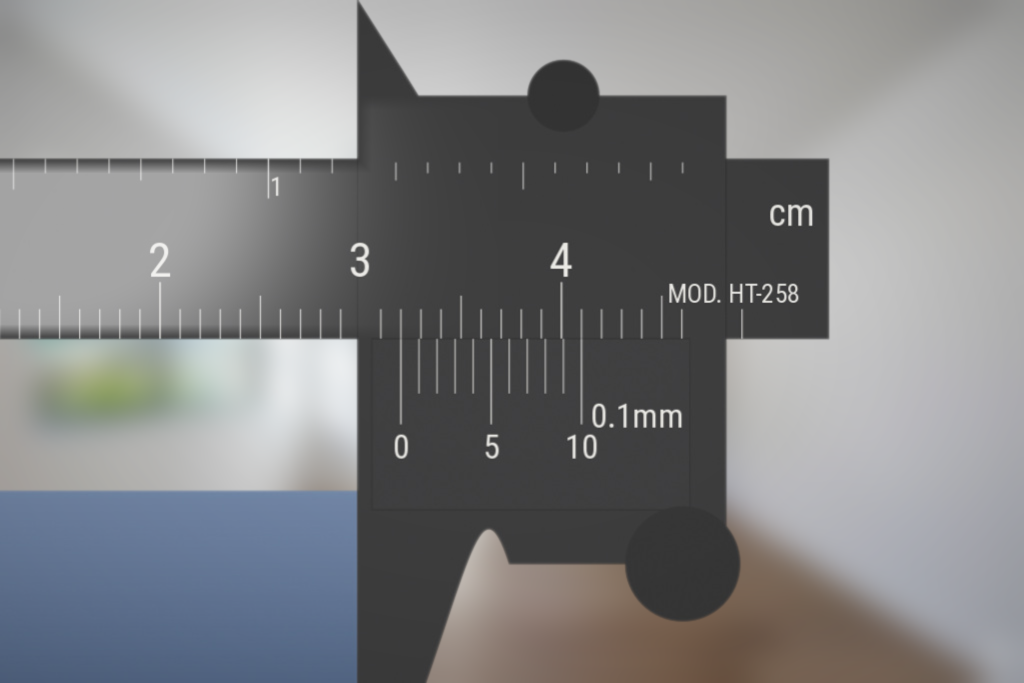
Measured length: 32.0 mm
